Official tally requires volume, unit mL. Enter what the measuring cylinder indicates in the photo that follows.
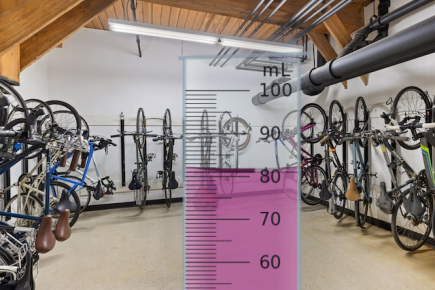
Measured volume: 81 mL
